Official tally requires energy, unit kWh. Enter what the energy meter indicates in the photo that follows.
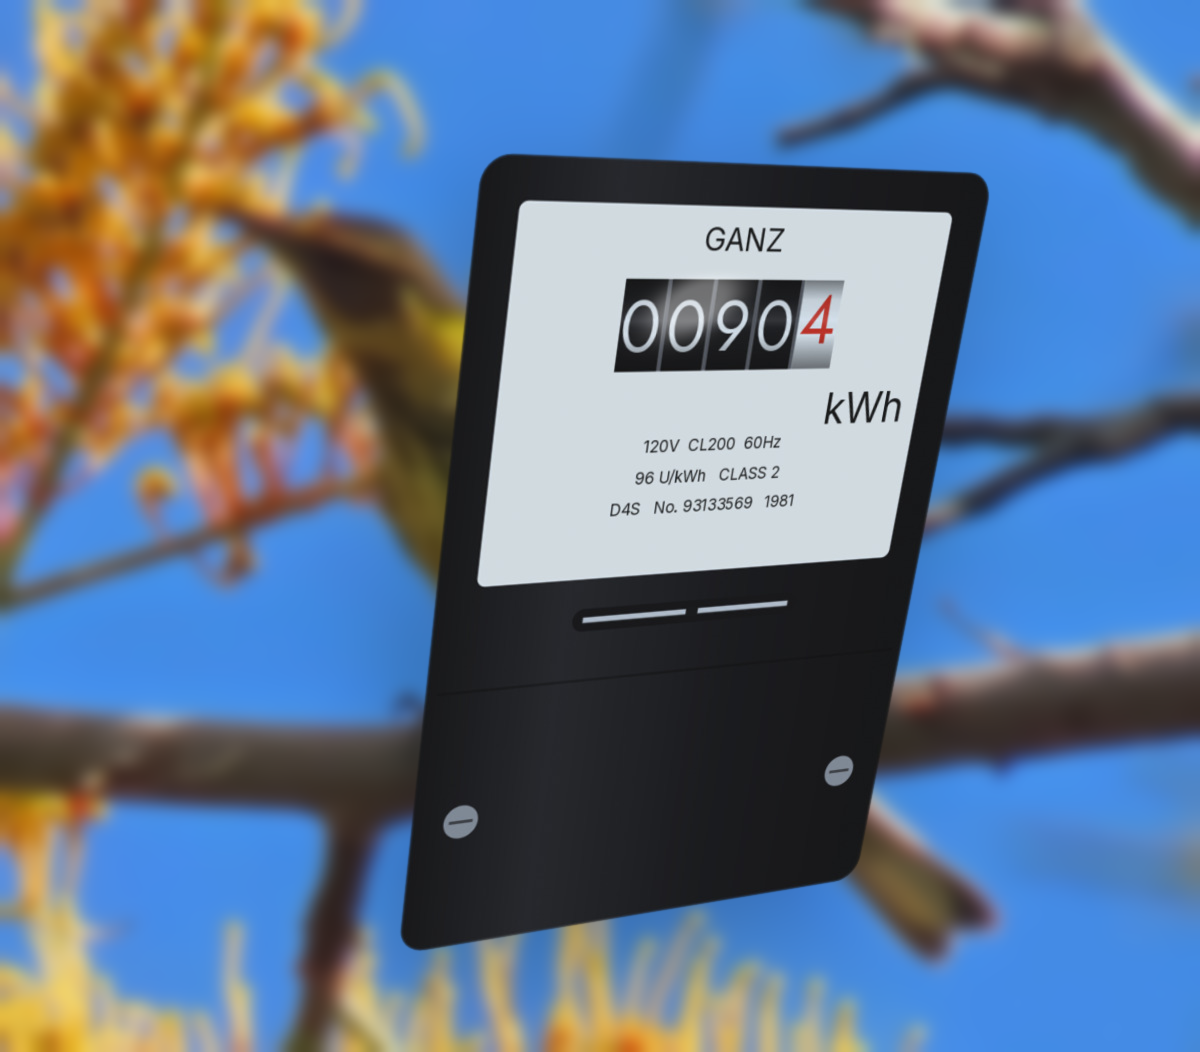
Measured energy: 90.4 kWh
